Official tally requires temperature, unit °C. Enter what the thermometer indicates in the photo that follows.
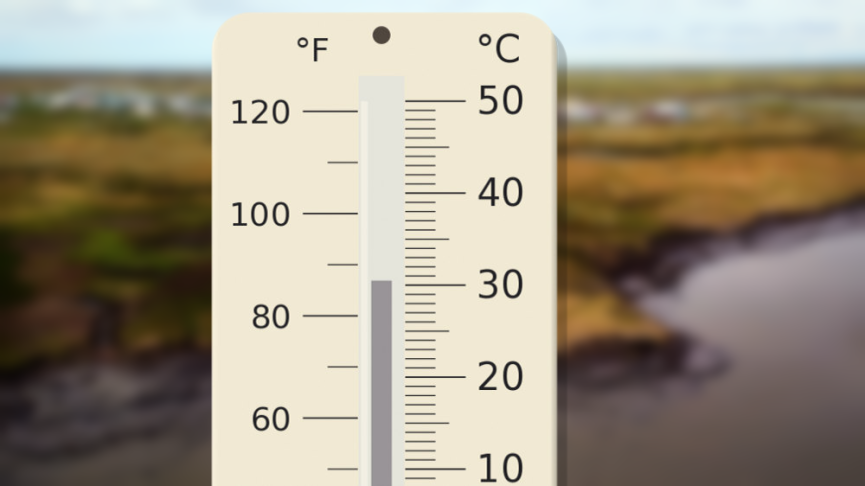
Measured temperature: 30.5 °C
